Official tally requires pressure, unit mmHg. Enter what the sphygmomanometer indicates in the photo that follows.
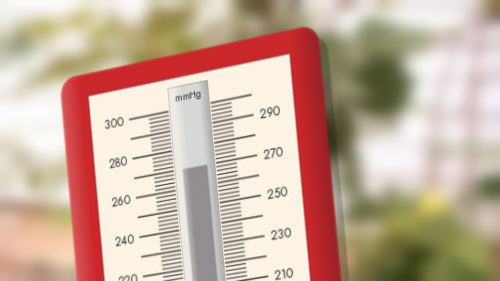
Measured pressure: 270 mmHg
